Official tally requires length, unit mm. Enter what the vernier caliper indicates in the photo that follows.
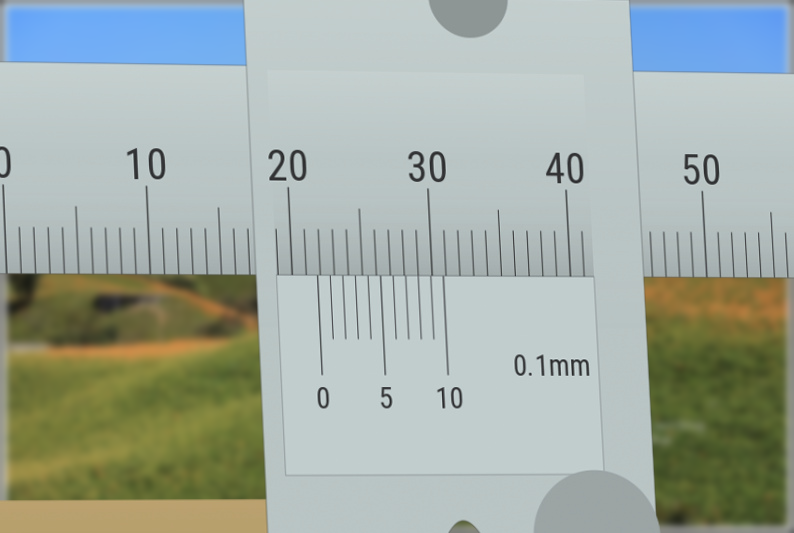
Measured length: 21.8 mm
